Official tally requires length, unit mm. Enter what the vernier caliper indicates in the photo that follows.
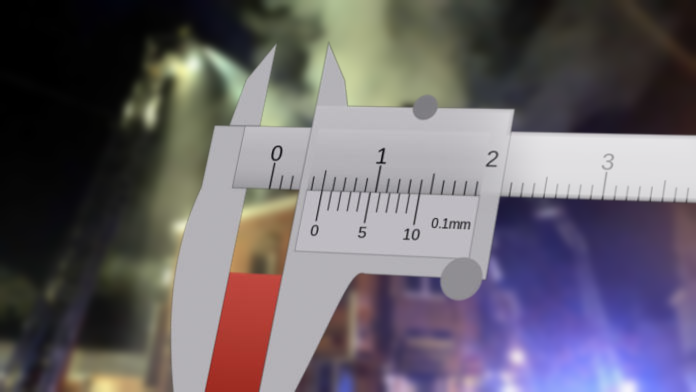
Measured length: 5.0 mm
